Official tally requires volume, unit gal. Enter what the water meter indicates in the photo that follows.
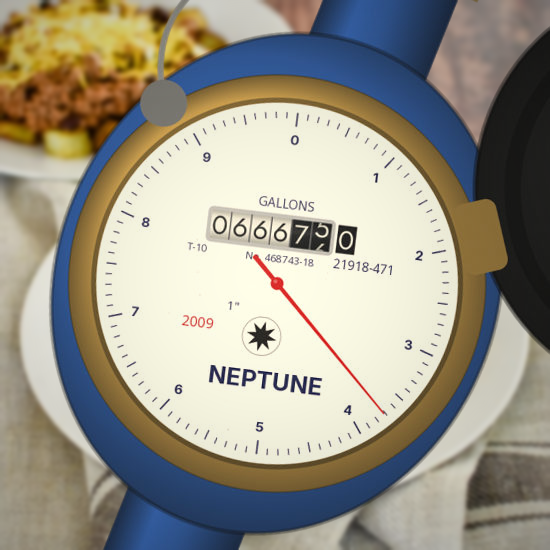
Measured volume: 666753.7 gal
